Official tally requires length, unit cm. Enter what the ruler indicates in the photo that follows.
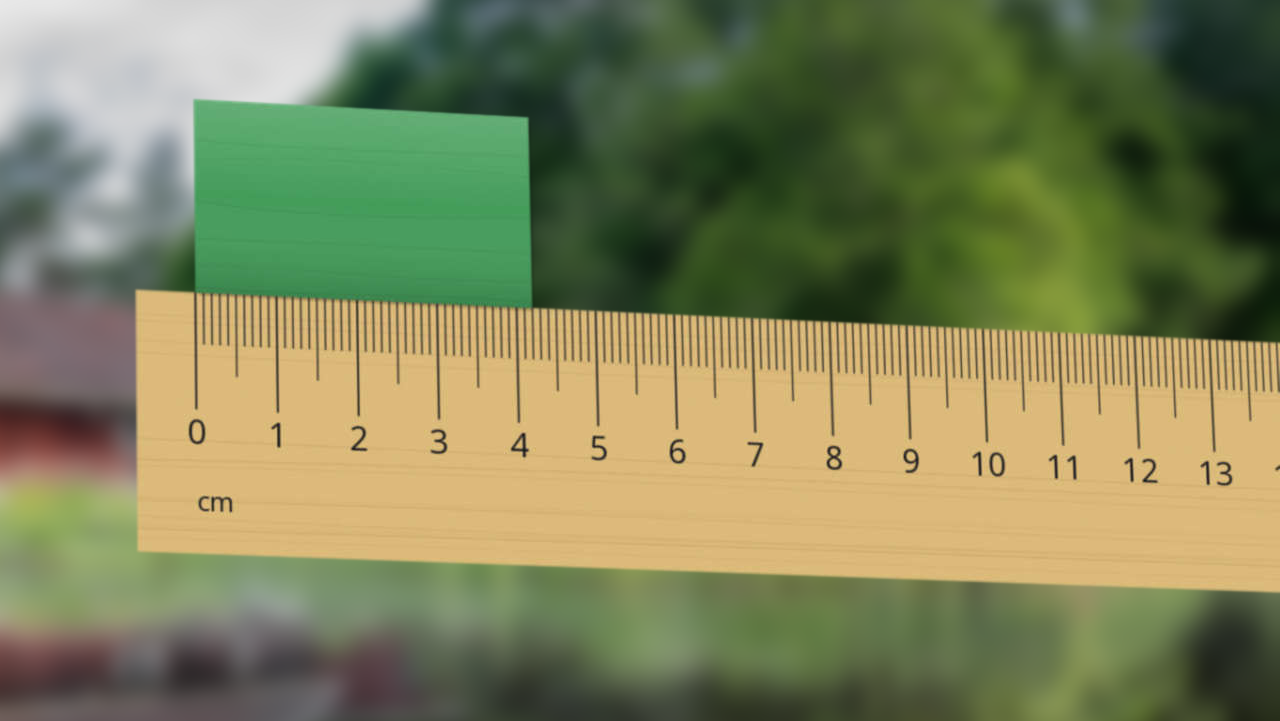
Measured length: 4.2 cm
